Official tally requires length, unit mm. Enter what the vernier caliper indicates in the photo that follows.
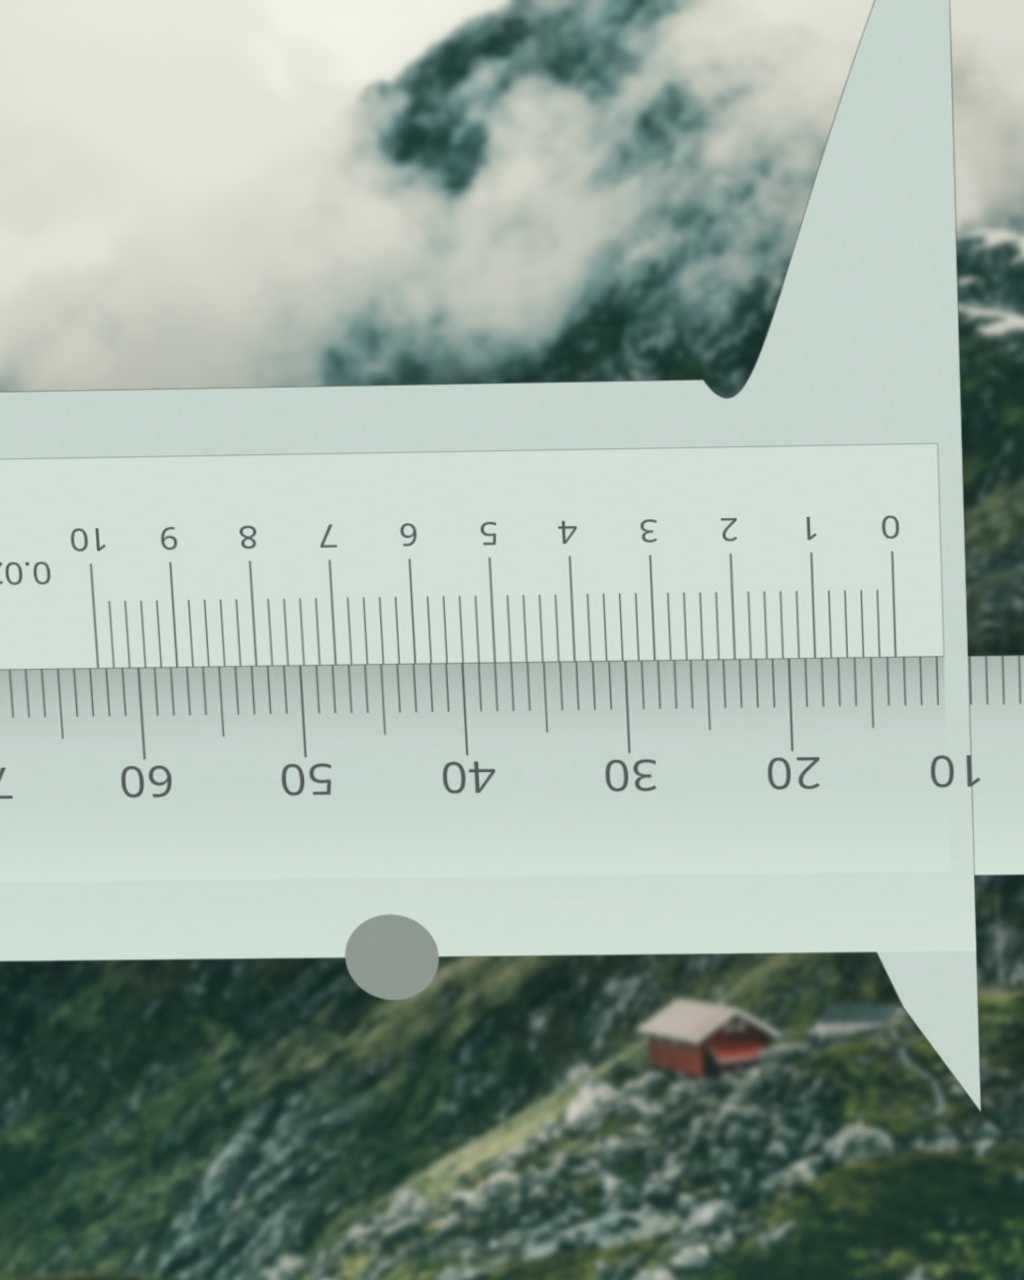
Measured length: 13.5 mm
